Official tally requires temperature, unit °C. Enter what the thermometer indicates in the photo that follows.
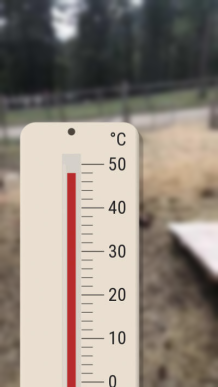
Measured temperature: 48 °C
